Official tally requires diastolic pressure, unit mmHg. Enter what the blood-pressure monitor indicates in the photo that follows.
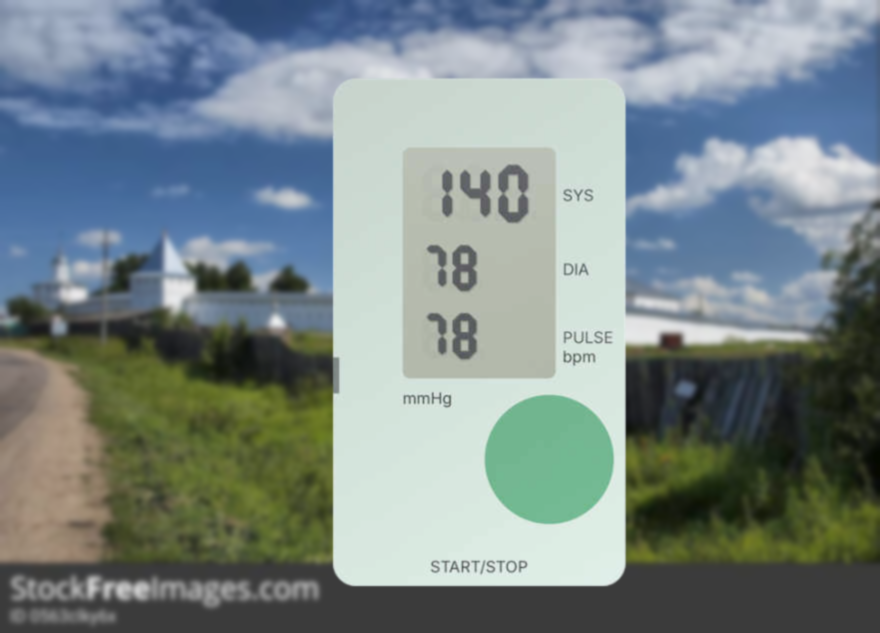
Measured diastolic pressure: 78 mmHg
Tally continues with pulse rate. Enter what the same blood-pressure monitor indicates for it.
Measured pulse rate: 78 bpm
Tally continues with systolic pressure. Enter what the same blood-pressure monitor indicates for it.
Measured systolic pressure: 140 mmHg
